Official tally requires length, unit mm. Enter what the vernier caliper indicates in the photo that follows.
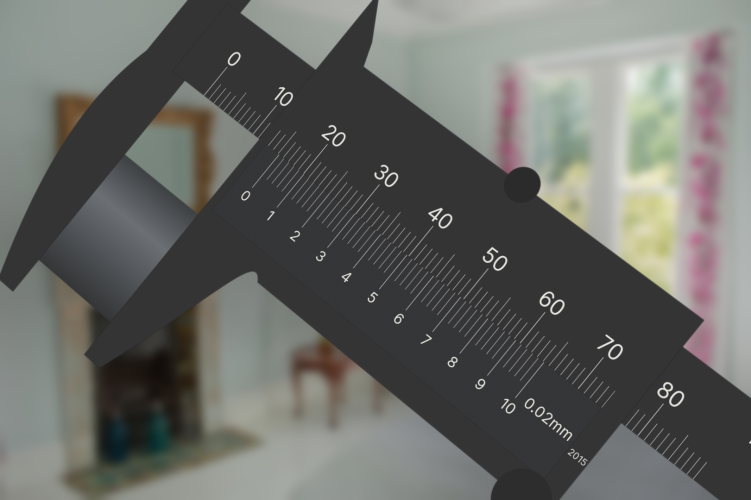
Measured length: 15.2 mm
